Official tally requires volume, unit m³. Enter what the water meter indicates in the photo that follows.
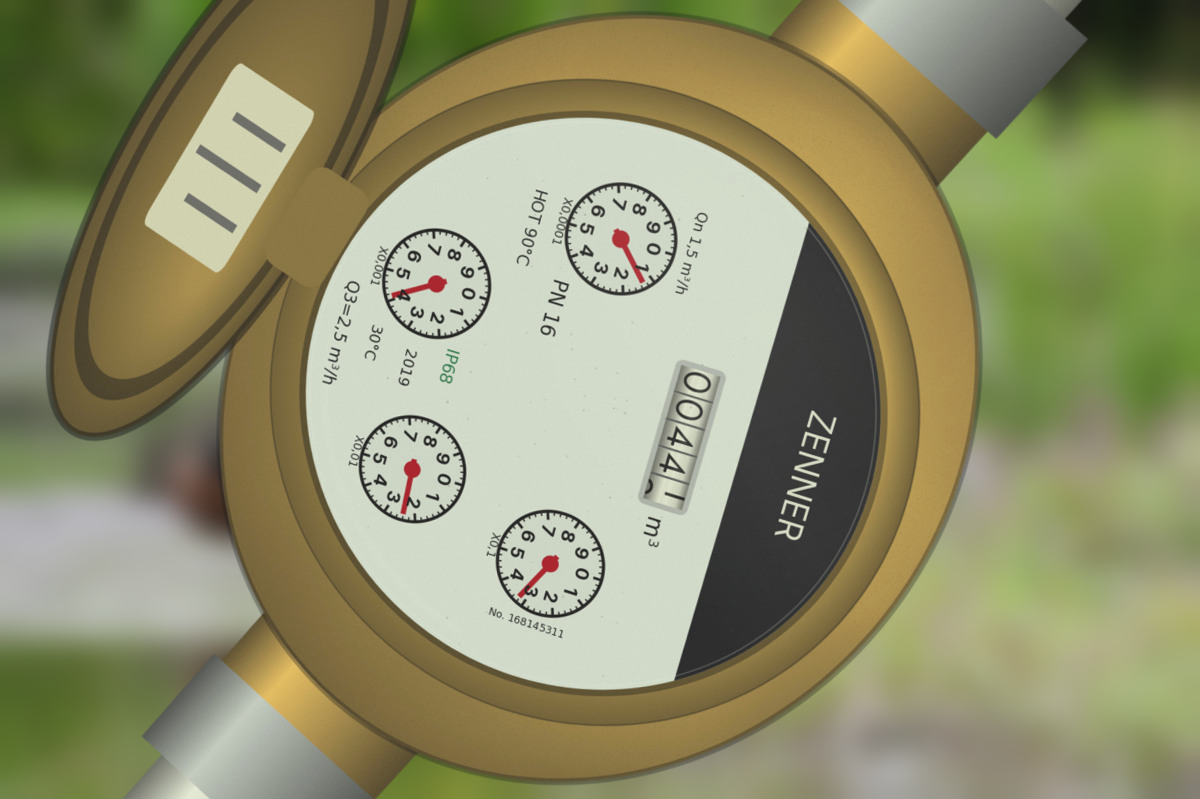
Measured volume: 441.3241 m³
